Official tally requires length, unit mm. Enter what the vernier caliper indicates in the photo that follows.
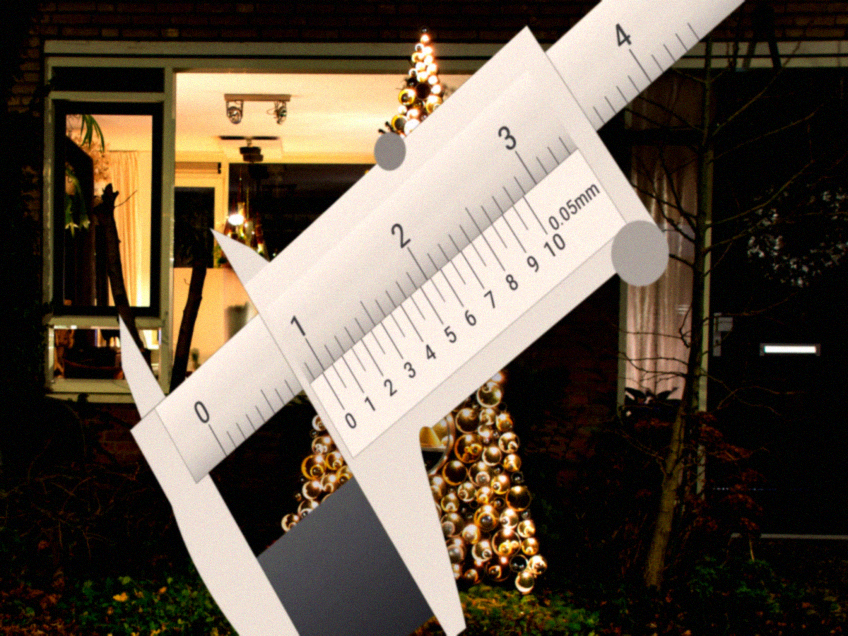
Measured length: 9.8 mm
